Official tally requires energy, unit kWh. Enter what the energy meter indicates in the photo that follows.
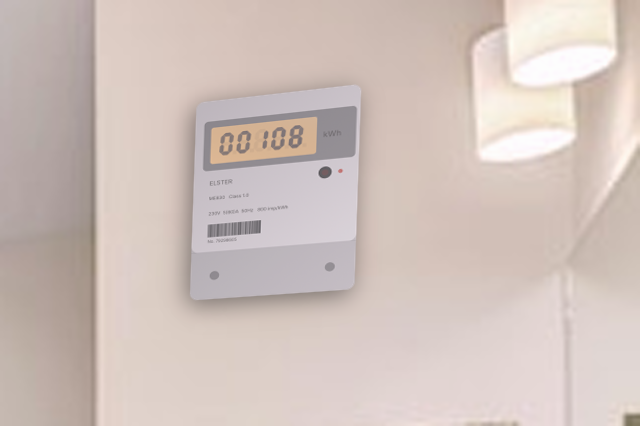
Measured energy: 108 kWh
